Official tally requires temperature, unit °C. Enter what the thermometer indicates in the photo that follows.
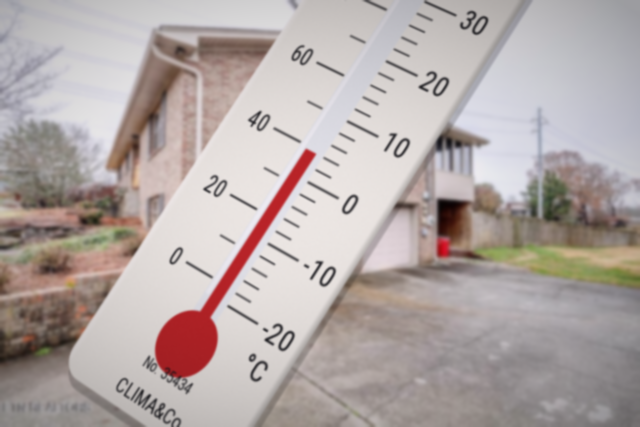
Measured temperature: 4 °C
